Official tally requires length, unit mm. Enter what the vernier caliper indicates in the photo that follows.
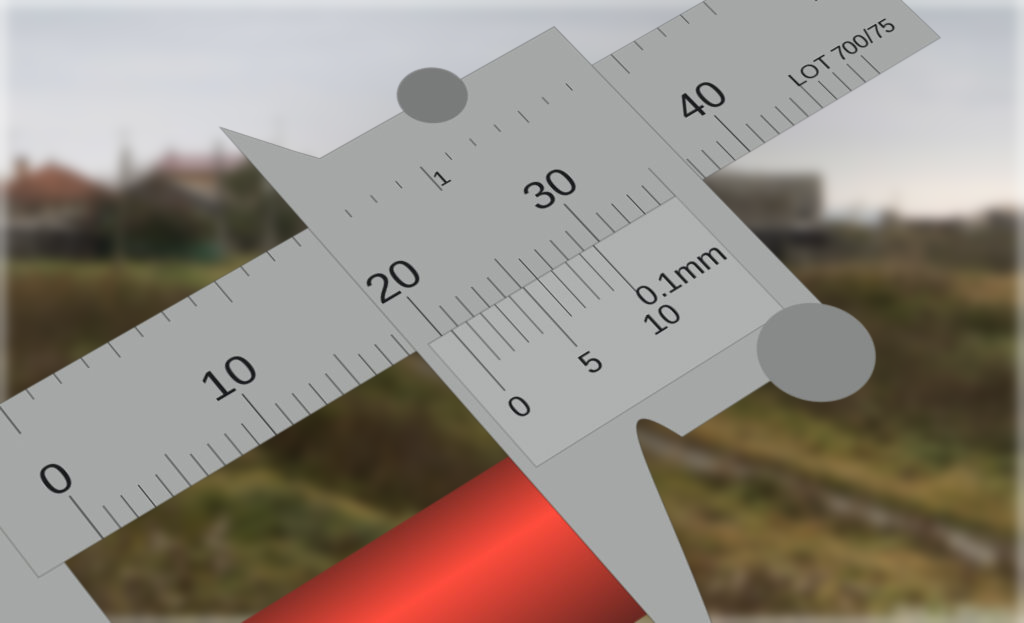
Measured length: 20.6 mm
